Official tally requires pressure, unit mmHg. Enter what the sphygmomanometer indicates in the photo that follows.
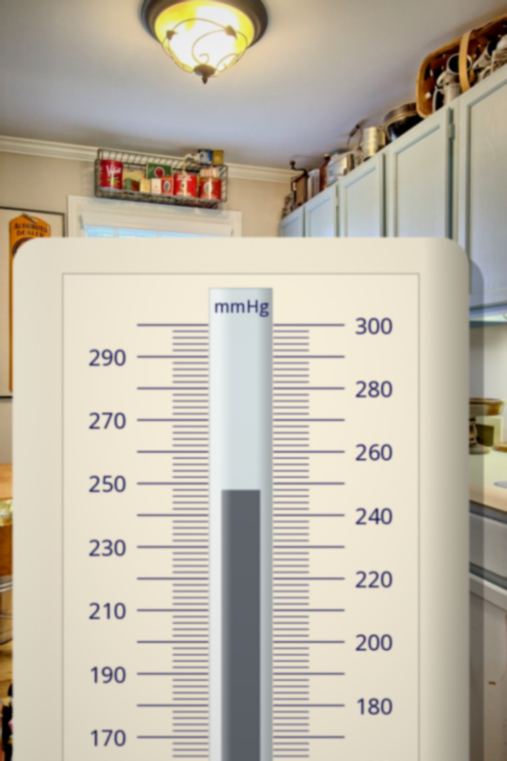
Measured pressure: 248 mmHg
